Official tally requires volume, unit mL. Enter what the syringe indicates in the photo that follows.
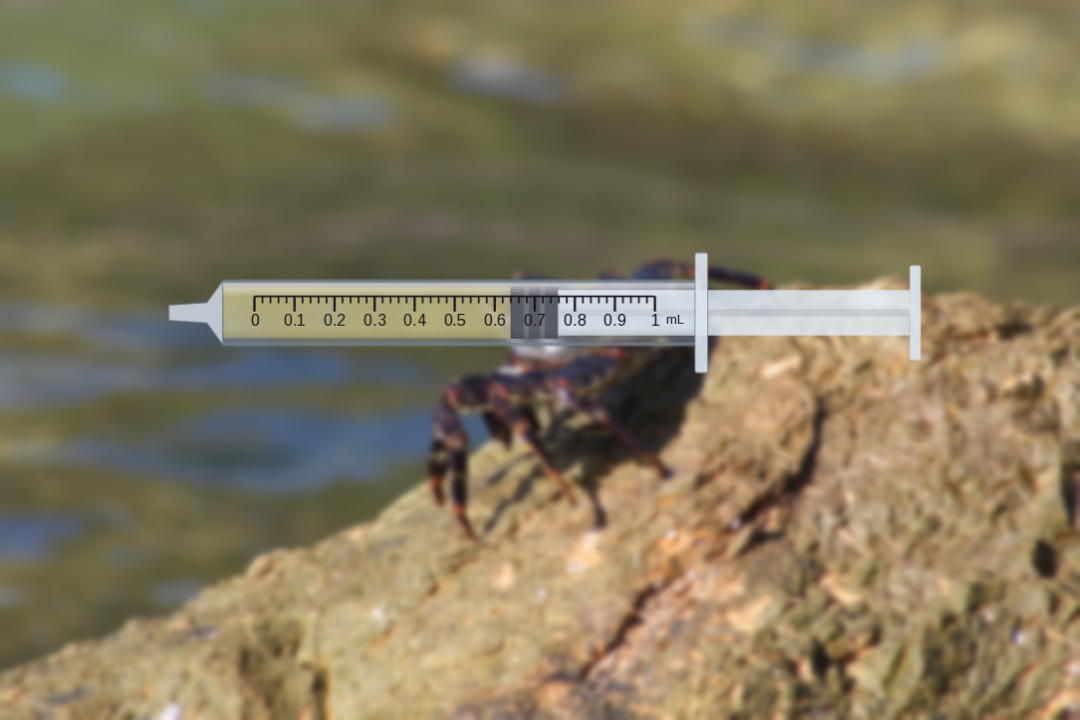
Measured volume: 0.64 mL
